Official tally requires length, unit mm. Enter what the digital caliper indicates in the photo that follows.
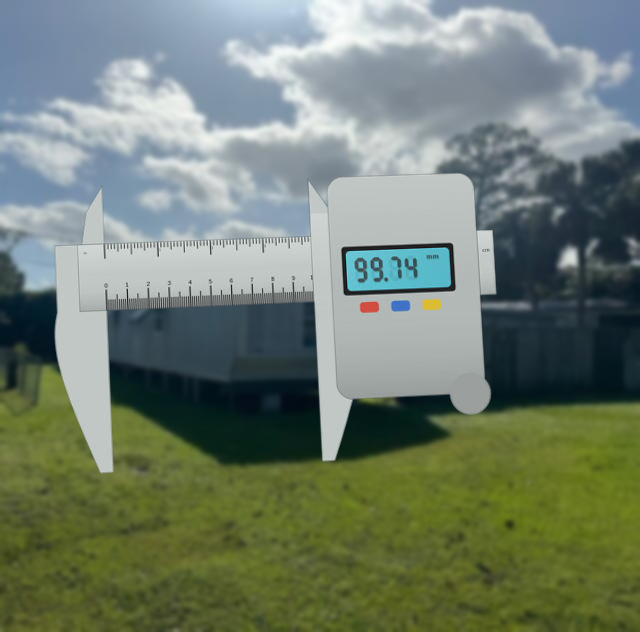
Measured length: 99.74 mm
